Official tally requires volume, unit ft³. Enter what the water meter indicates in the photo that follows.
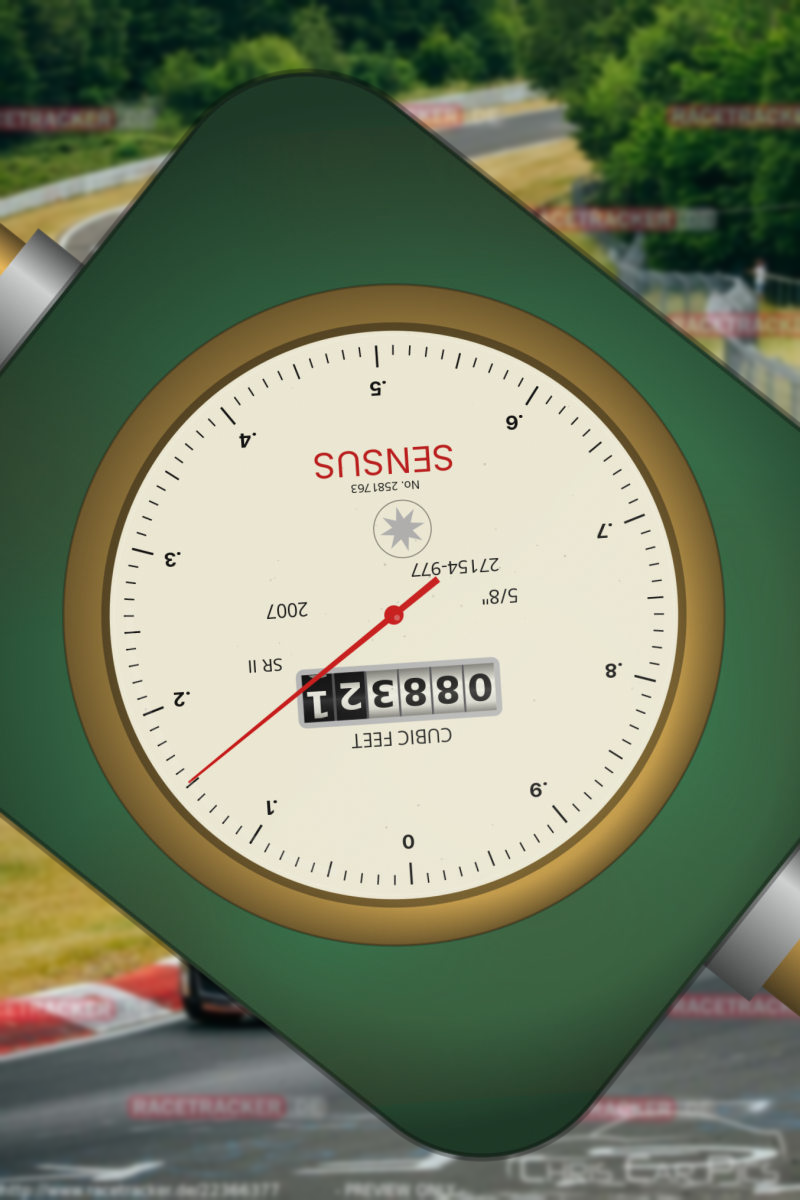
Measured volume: 88321.15 ft³
